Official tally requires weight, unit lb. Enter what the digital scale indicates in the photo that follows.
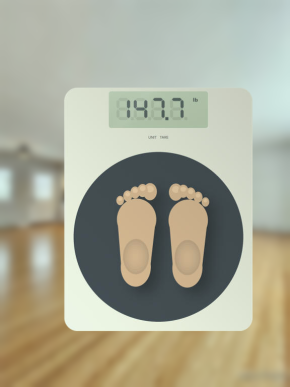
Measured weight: 147.7 lb
